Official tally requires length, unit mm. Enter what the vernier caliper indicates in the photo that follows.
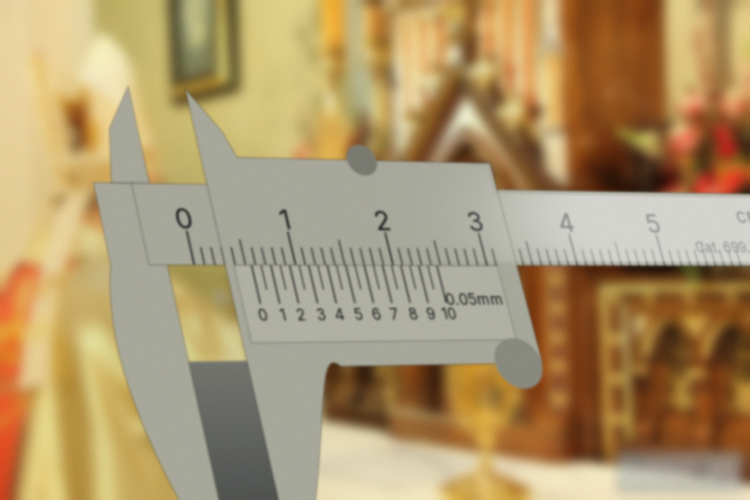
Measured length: 5.6 mm
